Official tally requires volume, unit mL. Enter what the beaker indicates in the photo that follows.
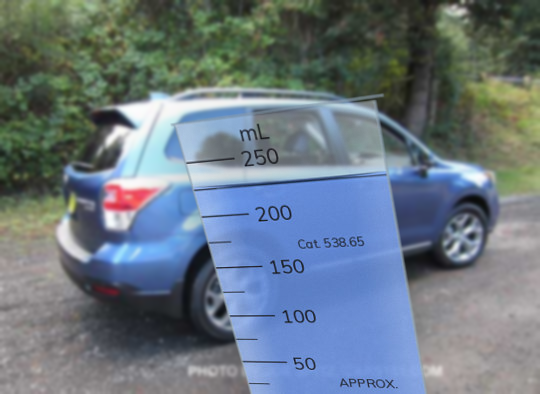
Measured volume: 225 mL
